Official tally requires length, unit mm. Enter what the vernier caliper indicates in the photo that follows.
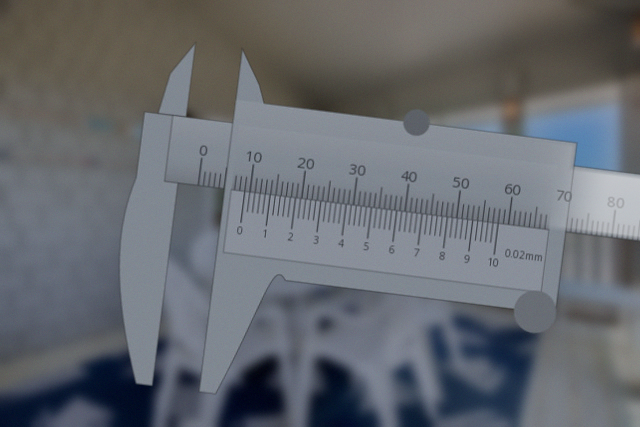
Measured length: 9.0 mm
